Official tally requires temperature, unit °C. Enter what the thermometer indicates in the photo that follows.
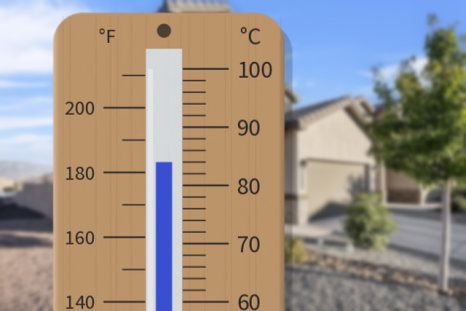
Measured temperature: 84 °C
